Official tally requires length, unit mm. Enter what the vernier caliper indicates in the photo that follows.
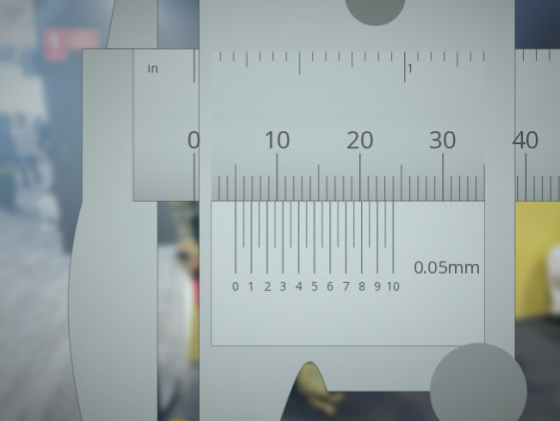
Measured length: 5.0 mm
